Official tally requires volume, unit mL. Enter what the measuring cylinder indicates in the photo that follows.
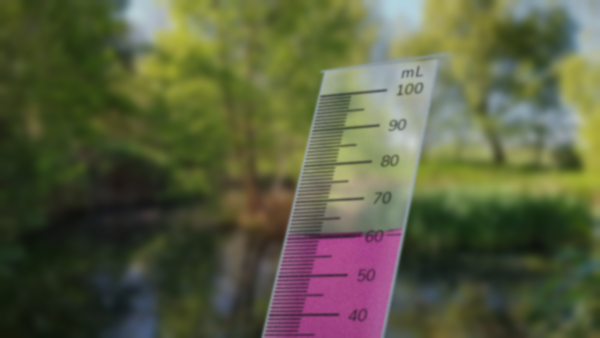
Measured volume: 60 mL
